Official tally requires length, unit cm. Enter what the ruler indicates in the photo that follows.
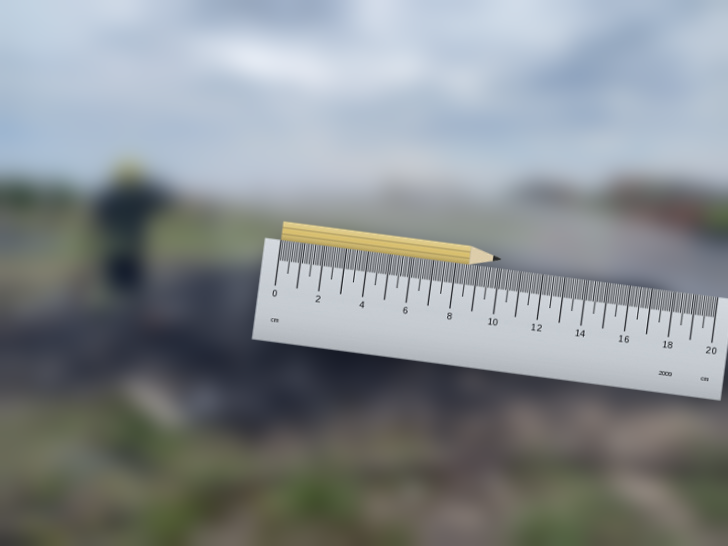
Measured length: 10 cm
